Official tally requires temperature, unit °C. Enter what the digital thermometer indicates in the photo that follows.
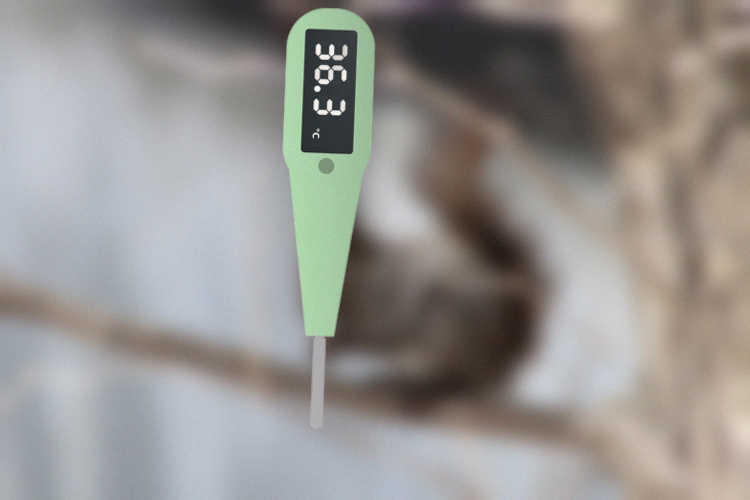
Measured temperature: 36.3 °C
